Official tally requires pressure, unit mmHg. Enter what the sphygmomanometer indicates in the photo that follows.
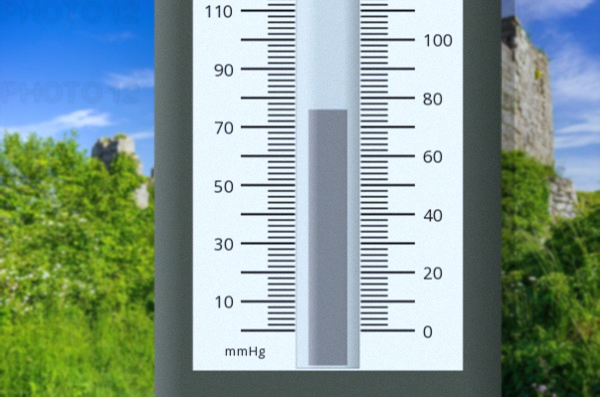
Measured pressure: 76 mmHg
